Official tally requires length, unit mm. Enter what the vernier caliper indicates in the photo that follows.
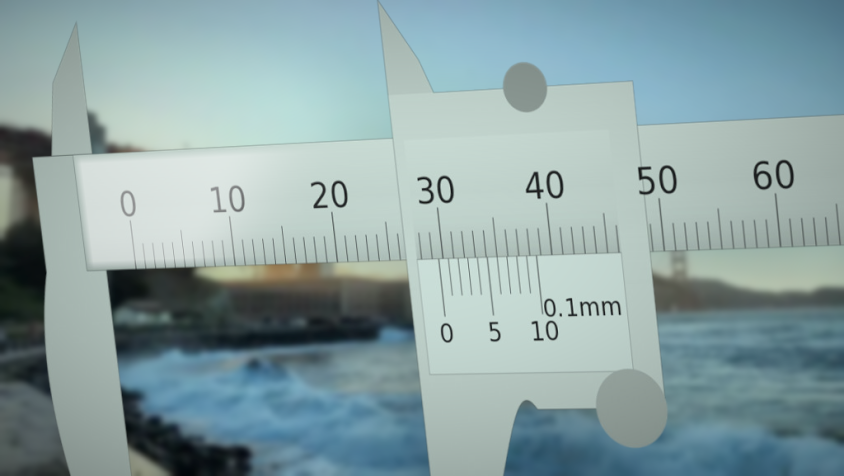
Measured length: 29.6 mm
